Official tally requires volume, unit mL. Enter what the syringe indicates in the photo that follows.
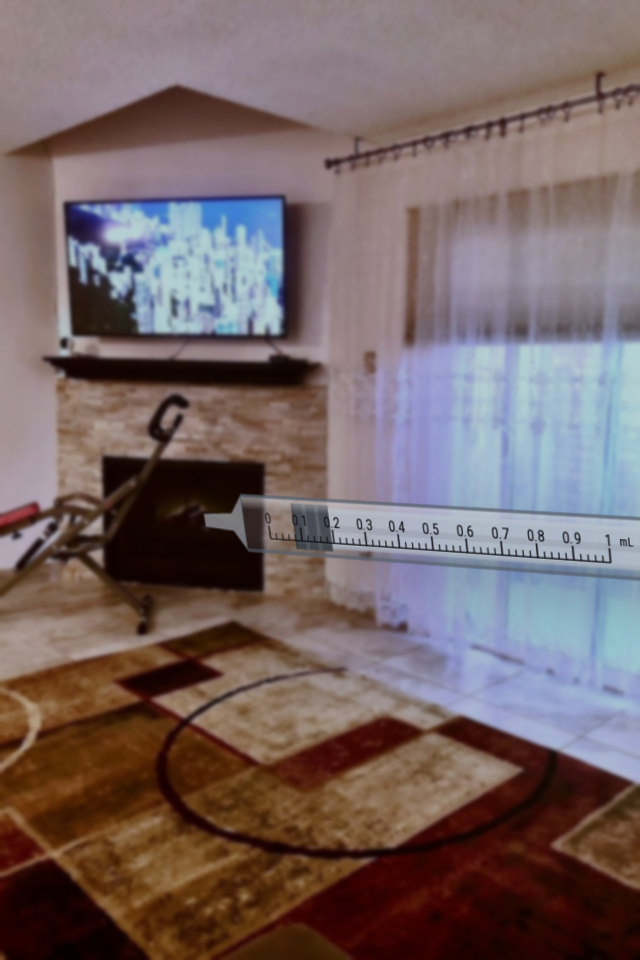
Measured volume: 0.08 mL
